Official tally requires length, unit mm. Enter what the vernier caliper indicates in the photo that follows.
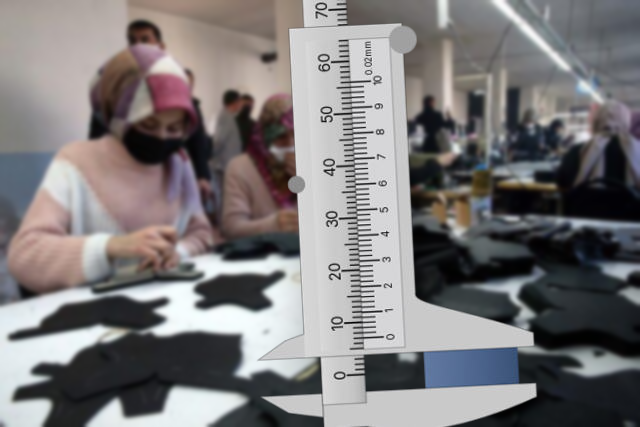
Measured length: 7.0 mm
